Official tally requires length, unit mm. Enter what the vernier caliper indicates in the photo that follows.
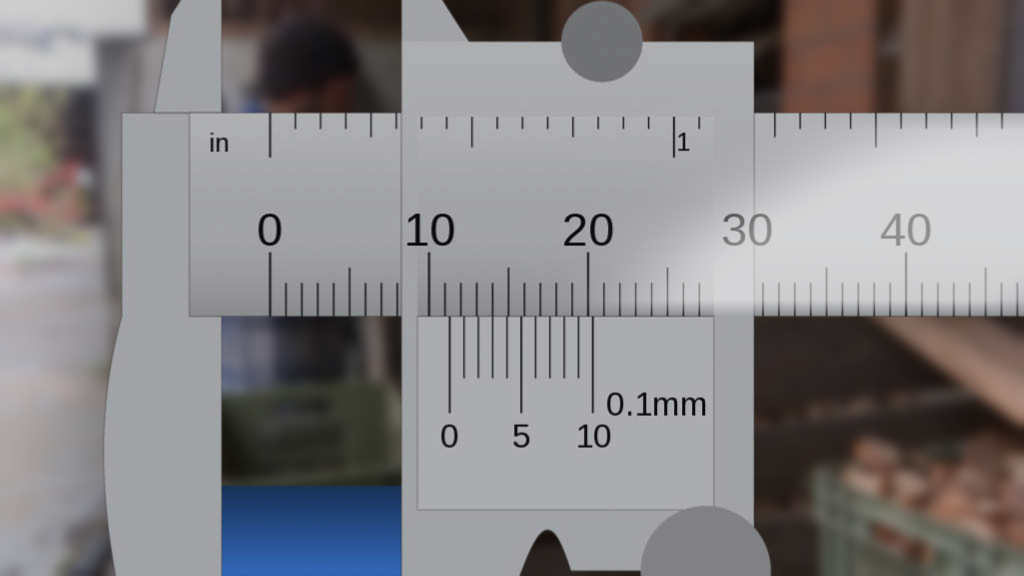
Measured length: 11.3 mm
